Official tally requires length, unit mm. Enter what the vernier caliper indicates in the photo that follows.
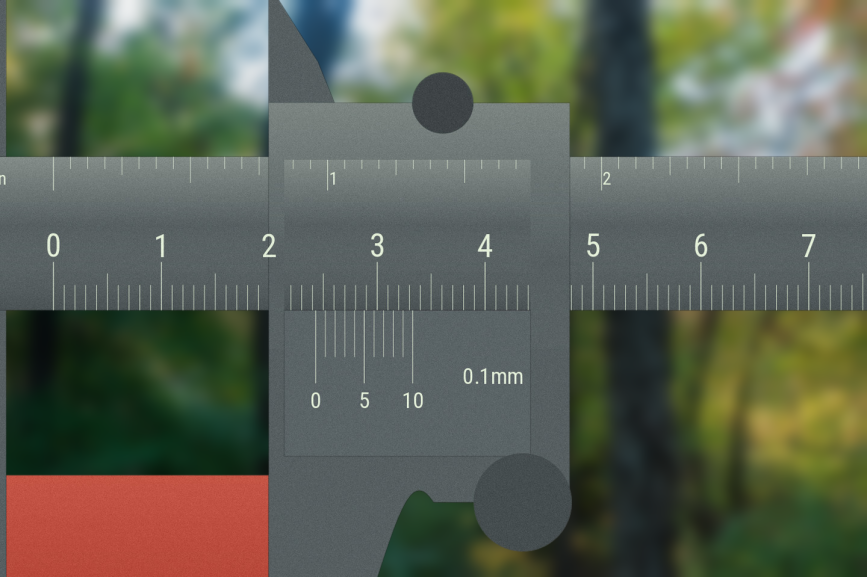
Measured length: 24.3 mm
